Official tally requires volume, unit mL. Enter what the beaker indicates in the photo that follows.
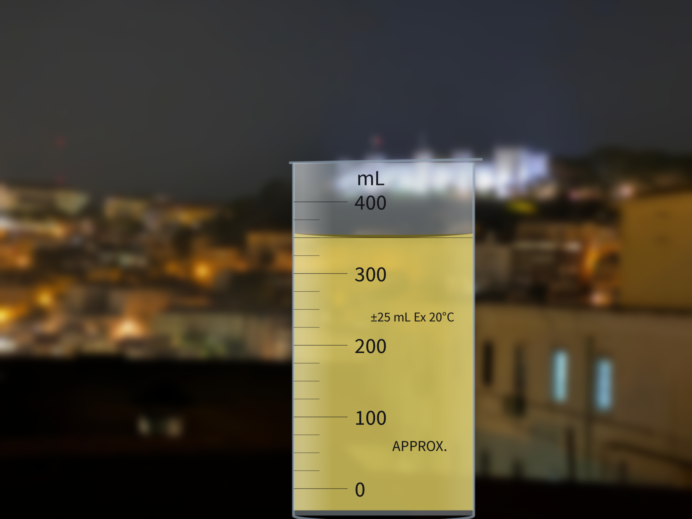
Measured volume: 350 mL
